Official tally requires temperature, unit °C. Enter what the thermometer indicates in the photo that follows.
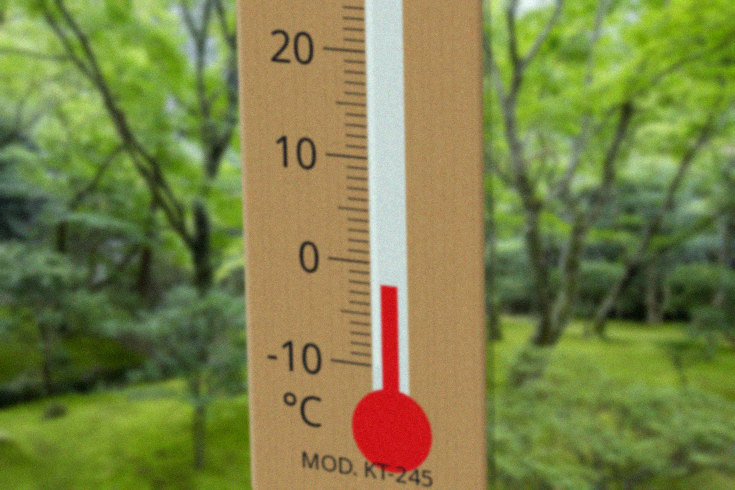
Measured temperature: -2 °C
